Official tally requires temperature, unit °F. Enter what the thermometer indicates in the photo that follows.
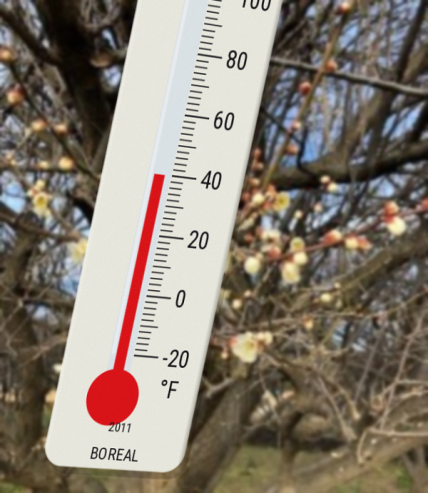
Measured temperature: 40 °F
